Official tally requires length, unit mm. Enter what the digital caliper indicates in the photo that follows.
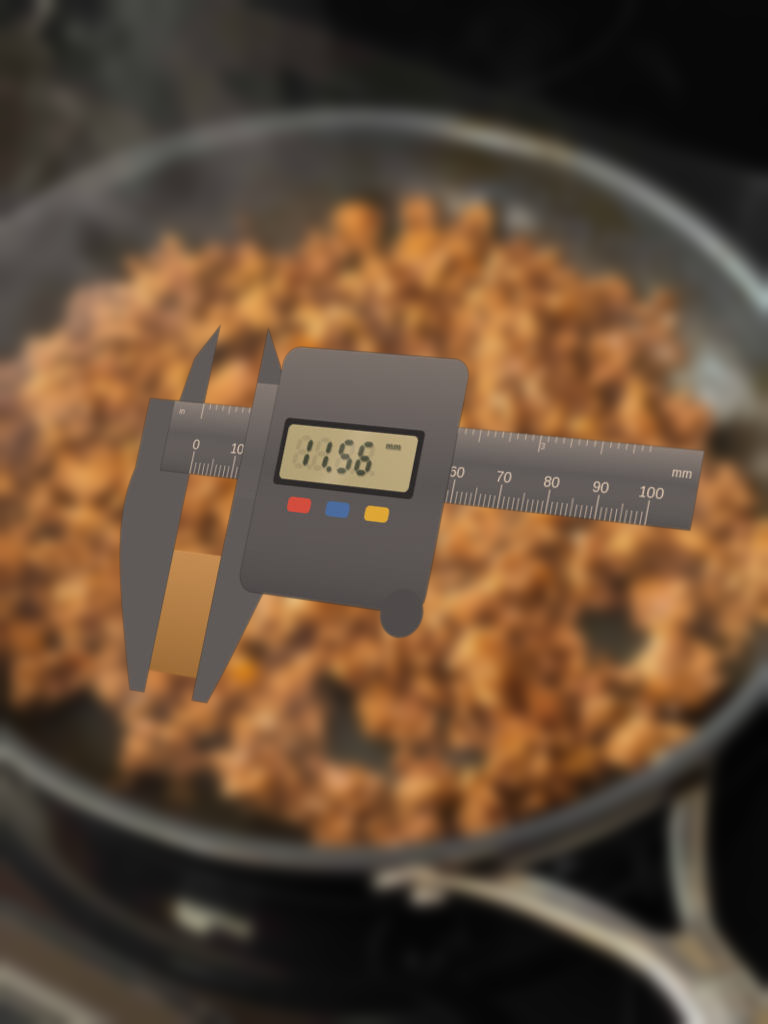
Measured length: 11.56 mm
